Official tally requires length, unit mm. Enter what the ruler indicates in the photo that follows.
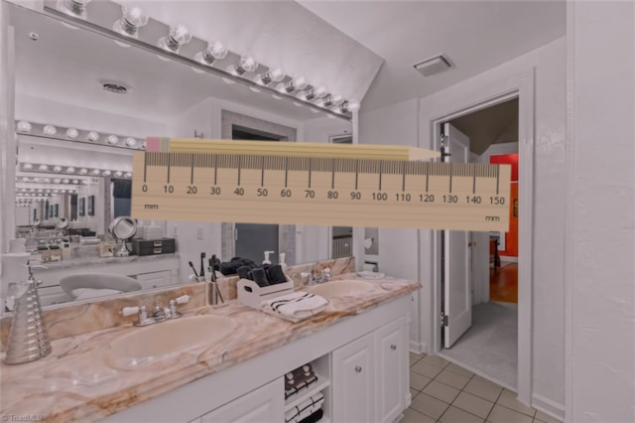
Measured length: 130 mm
